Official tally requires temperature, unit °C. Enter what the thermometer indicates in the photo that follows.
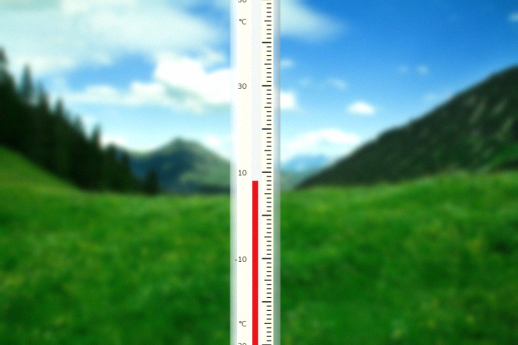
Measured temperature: 8 °C
